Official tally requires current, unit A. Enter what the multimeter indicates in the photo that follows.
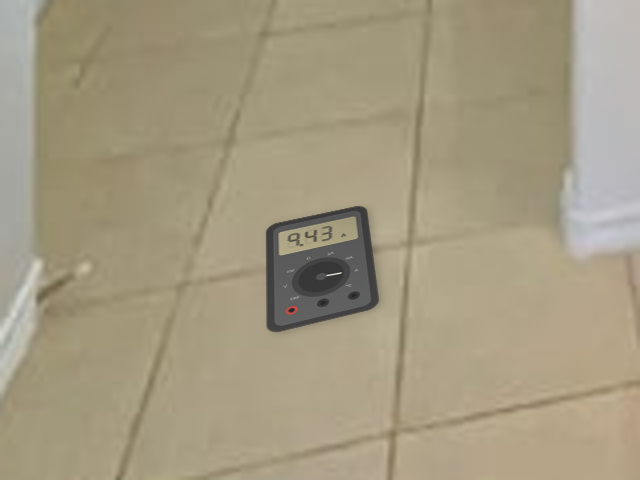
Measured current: 9.43 A
